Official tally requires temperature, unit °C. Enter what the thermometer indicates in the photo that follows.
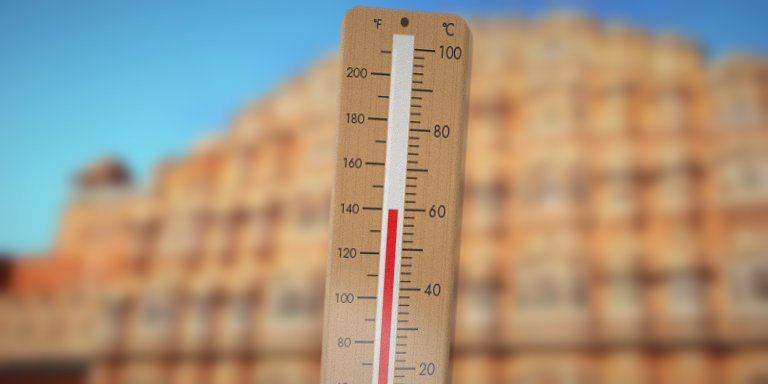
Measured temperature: 60 °C
